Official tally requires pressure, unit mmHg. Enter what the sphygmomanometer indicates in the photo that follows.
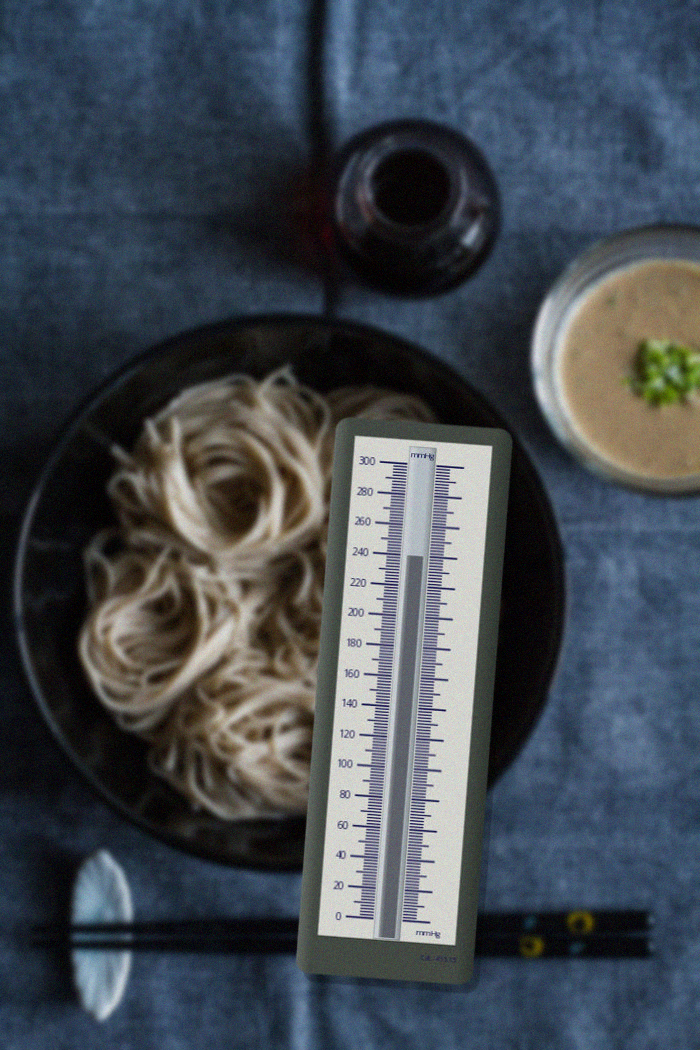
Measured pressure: 240 mmHg
